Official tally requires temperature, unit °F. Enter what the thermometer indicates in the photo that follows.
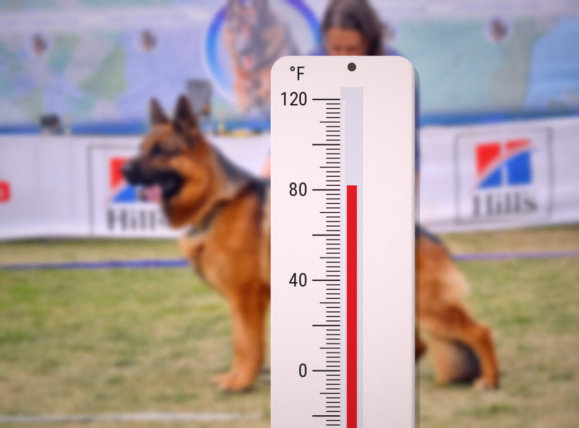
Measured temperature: 82 °F
